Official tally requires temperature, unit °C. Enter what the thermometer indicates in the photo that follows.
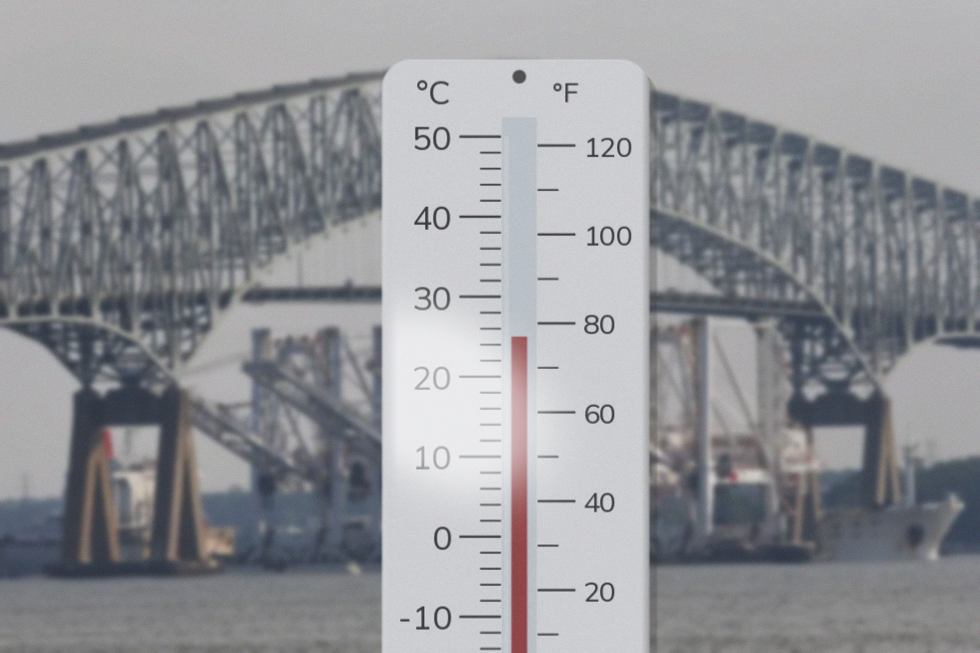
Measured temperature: 25 °C
